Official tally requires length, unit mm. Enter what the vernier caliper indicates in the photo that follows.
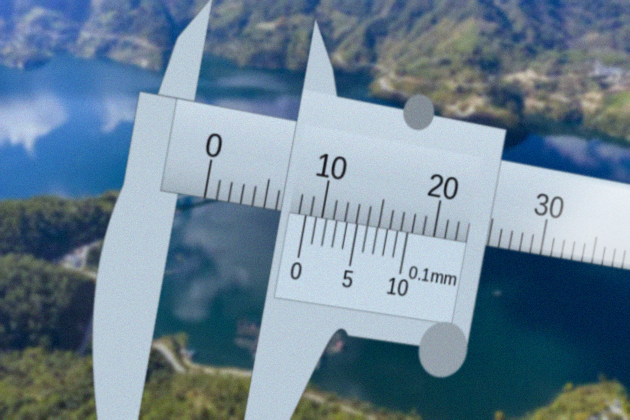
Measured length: 8.6 mm
